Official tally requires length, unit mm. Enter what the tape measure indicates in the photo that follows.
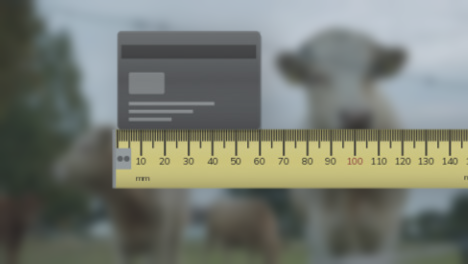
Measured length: 60 mm
